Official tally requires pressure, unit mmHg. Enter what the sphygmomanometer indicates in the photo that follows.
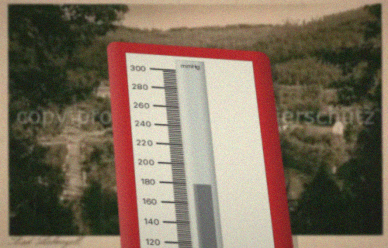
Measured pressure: 180 mmHg
